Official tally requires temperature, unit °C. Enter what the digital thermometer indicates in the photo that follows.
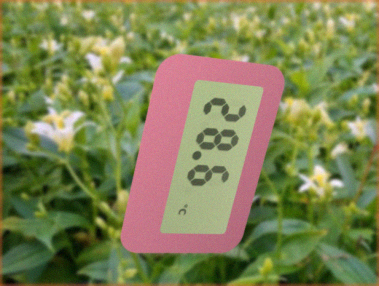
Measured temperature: 28.6 °C
